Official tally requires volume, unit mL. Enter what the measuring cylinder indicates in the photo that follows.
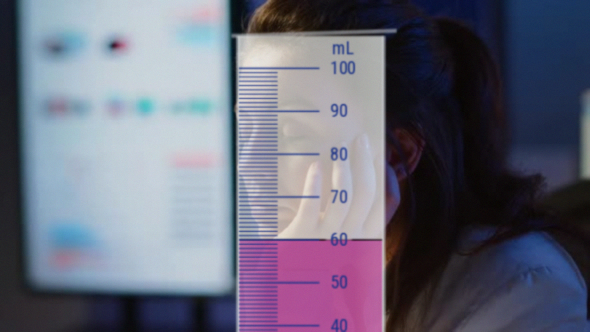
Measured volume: 60 mL
